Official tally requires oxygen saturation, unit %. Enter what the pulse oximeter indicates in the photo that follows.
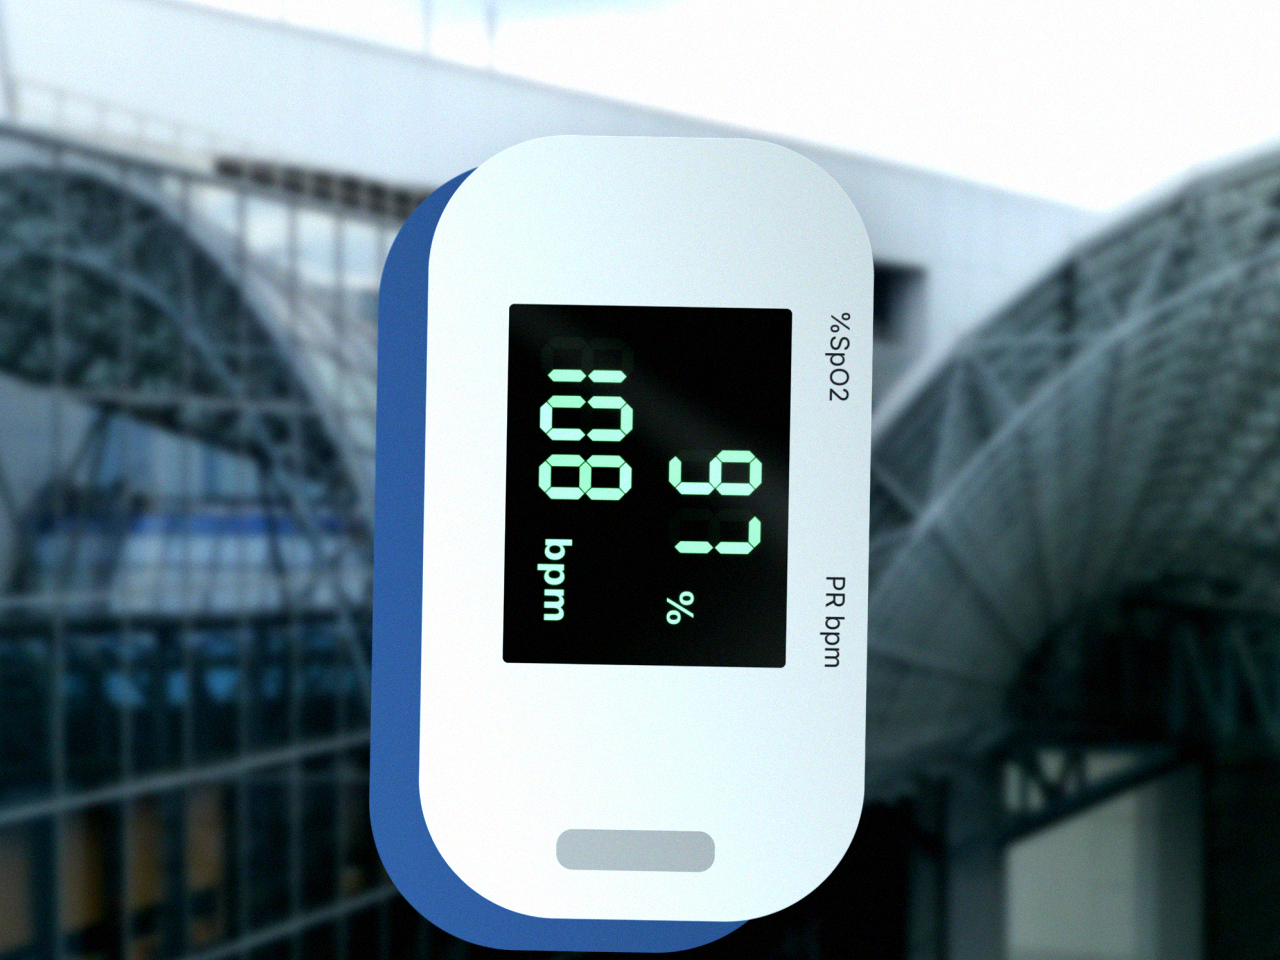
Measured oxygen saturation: 97 %
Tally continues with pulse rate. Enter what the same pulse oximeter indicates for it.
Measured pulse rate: 108 bpm
